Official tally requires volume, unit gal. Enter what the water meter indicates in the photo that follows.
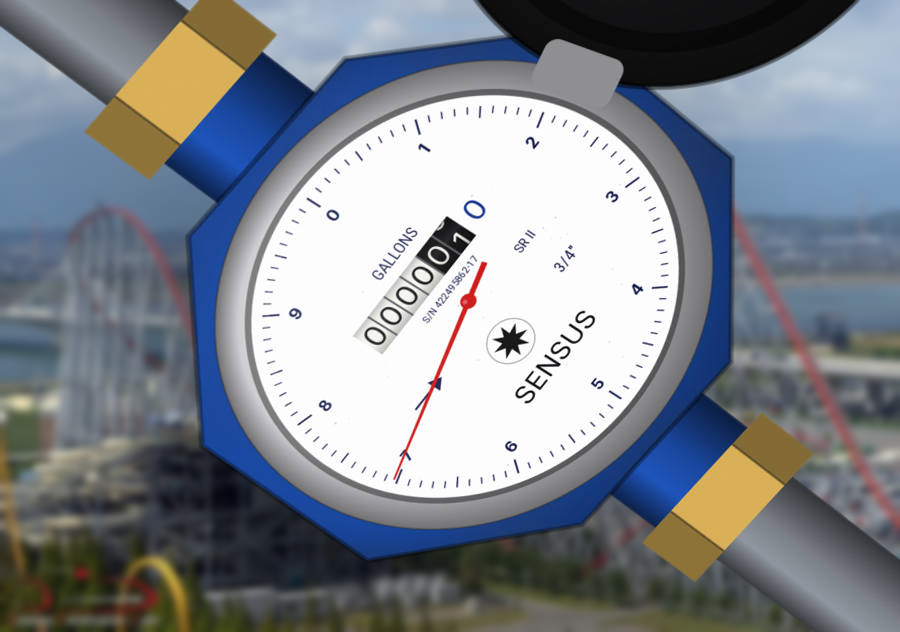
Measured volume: 7.0 gal
